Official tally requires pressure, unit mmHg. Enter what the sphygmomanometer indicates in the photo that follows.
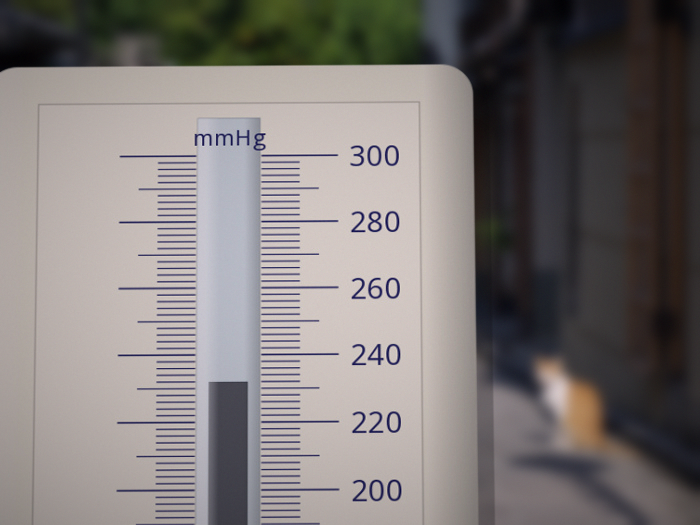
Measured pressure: 232 mmHg
